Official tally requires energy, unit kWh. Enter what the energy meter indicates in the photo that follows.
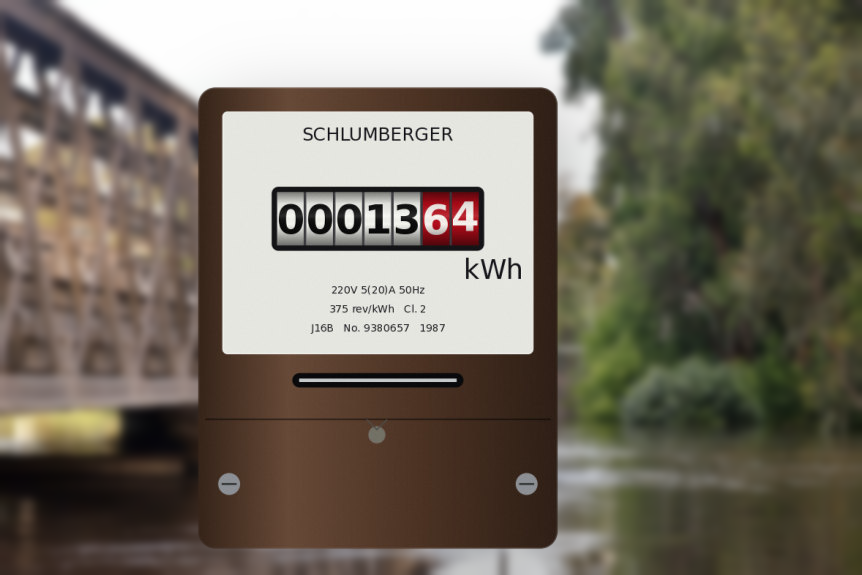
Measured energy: 13.64 kWh
